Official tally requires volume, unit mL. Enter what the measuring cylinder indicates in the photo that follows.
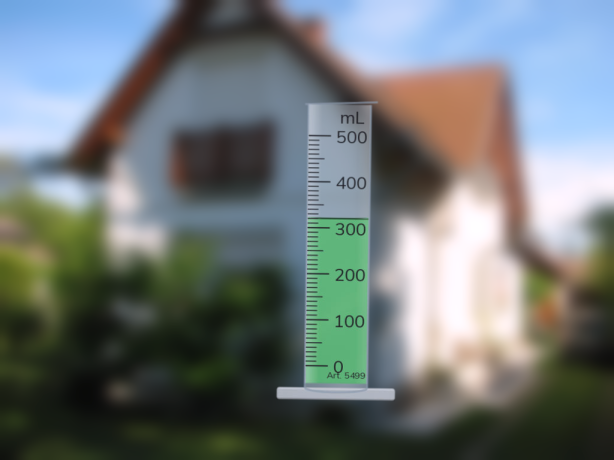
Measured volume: 320 mL
